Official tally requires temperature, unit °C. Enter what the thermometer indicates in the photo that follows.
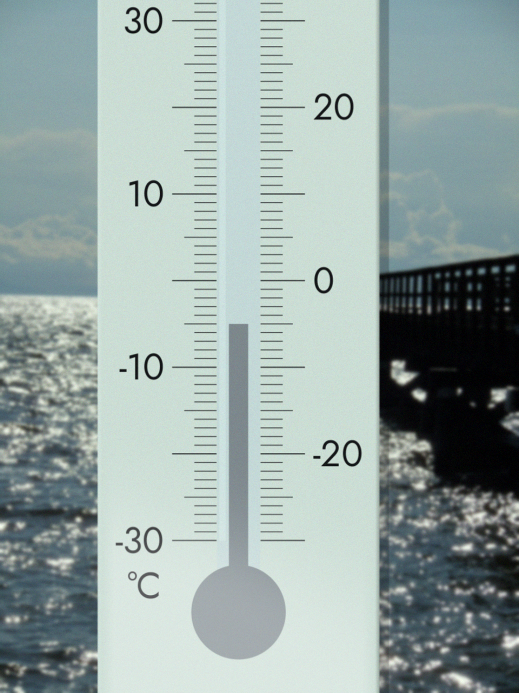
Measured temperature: -5 °C
